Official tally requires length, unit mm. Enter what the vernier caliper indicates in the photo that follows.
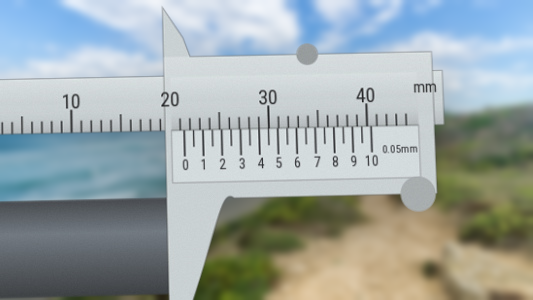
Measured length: 21.4 mm
